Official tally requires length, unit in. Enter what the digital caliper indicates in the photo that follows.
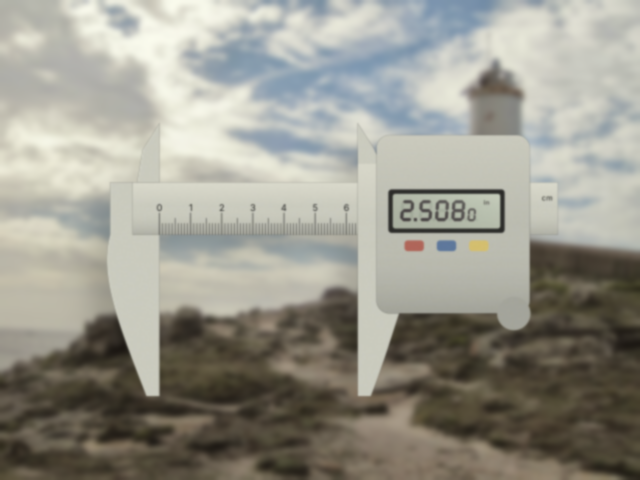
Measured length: 2.5080 in
